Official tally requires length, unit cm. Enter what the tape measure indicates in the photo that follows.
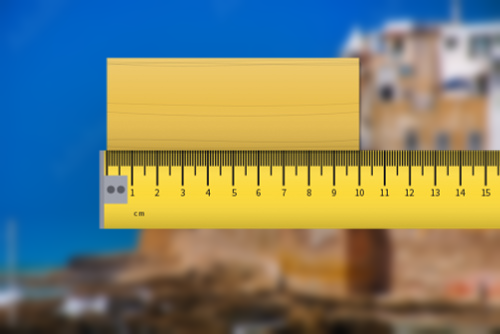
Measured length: 10 cm
